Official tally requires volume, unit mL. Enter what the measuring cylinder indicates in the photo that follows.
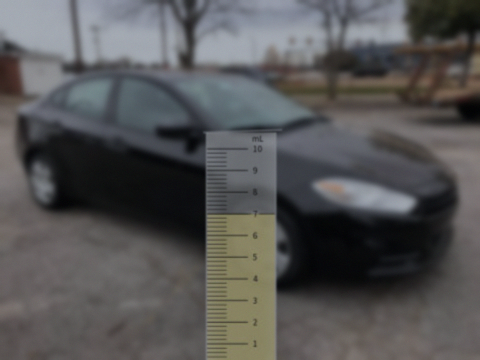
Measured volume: 7 mL
